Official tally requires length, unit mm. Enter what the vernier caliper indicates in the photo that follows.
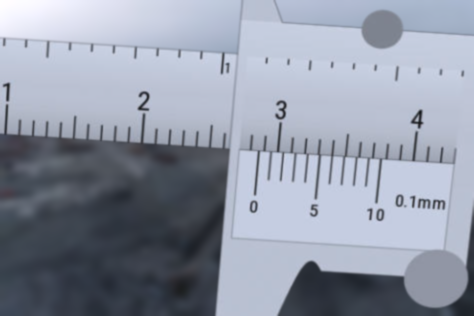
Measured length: 28.6 mm
